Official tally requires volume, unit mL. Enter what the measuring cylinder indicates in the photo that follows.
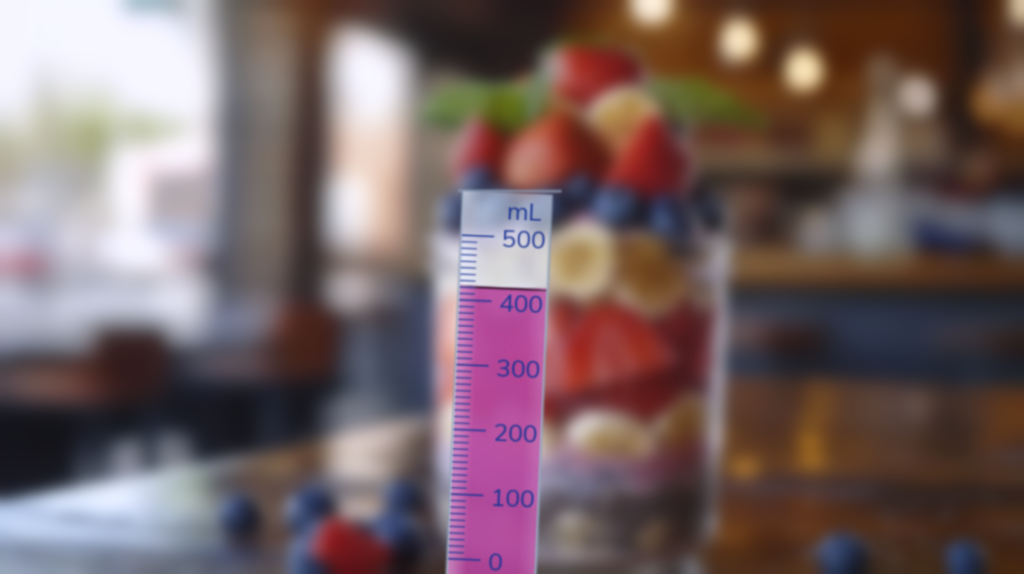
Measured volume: 420 mL
